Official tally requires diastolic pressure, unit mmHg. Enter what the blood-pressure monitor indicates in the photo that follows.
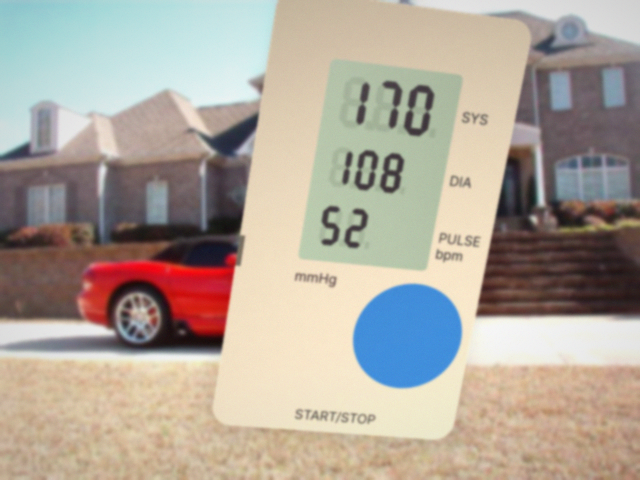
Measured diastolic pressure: 108 mmHg
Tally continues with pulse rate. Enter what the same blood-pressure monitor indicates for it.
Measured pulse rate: 52 bpm
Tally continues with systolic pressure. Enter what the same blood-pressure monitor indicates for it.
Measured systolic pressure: 170 mmHg
